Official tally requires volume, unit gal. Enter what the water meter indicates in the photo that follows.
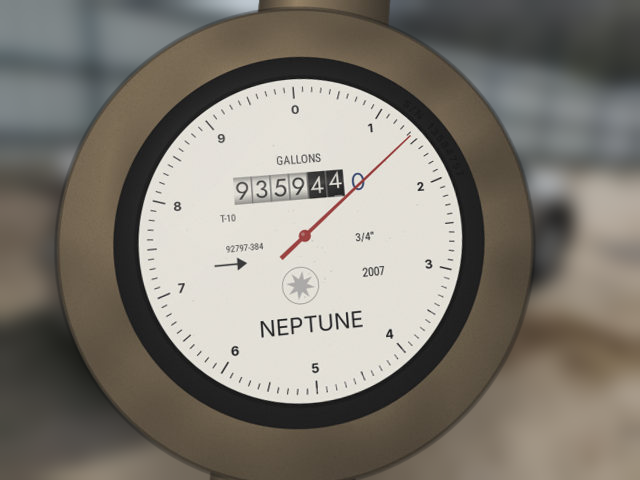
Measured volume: 9359441.4 gal
